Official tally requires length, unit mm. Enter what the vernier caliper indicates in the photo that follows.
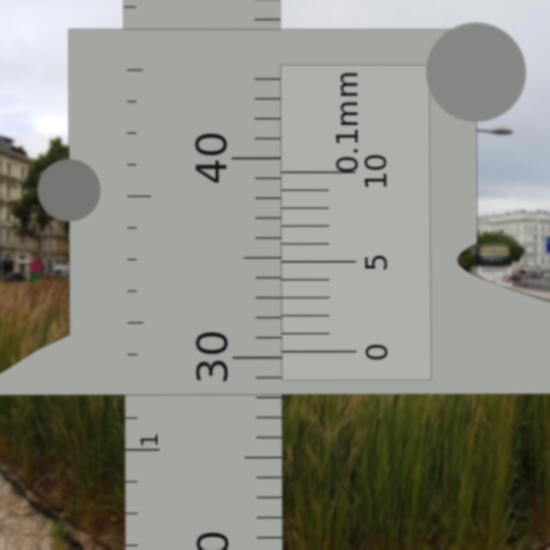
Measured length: 30.3 mm
